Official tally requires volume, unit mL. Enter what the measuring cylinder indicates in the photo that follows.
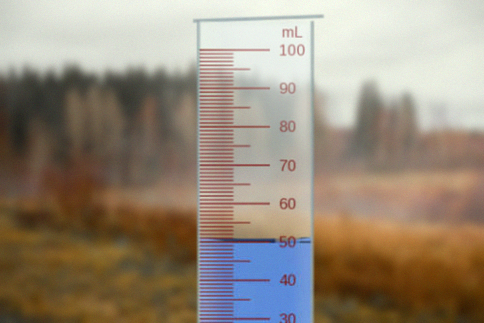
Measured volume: 50 mL
